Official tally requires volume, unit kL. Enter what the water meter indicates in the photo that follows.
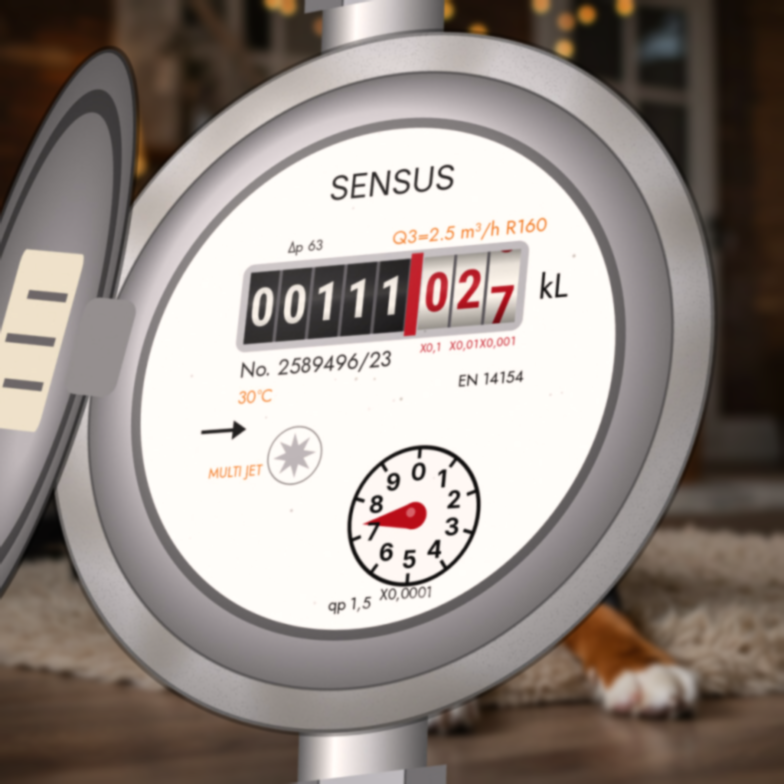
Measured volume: 111.0267 kL
